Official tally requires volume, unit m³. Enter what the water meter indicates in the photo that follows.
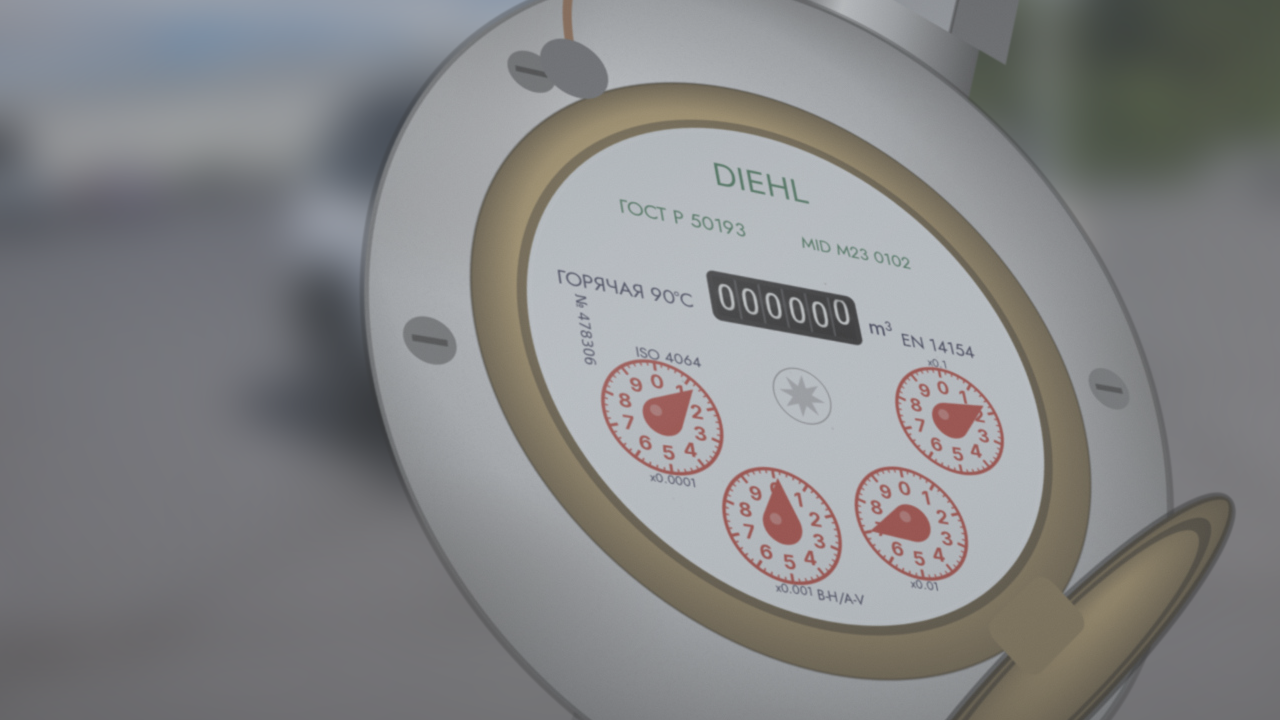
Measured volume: 0.1701 m³
